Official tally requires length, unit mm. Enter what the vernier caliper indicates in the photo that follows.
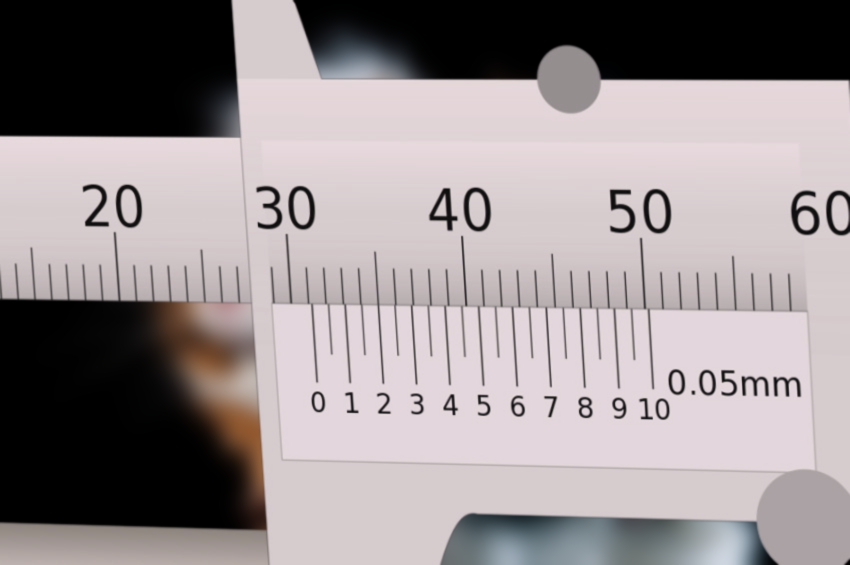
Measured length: 31.2 mm
